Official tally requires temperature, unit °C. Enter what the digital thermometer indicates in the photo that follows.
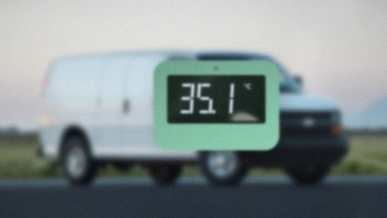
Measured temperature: 35.1 °C
